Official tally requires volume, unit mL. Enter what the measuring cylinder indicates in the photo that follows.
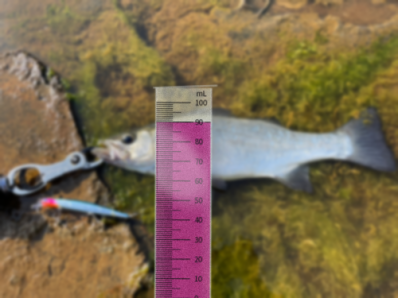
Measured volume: 90 mL
